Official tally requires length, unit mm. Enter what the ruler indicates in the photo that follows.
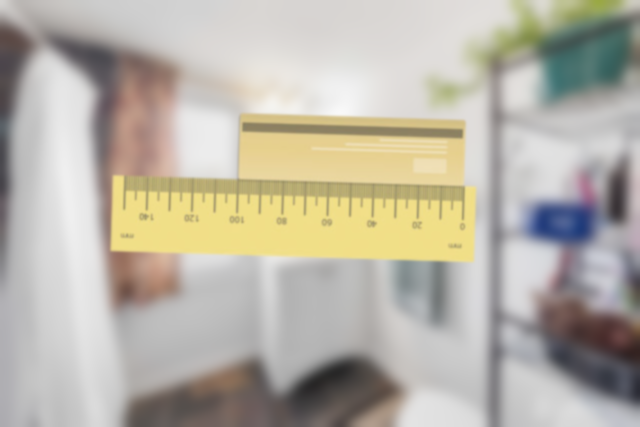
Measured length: 100 mm
